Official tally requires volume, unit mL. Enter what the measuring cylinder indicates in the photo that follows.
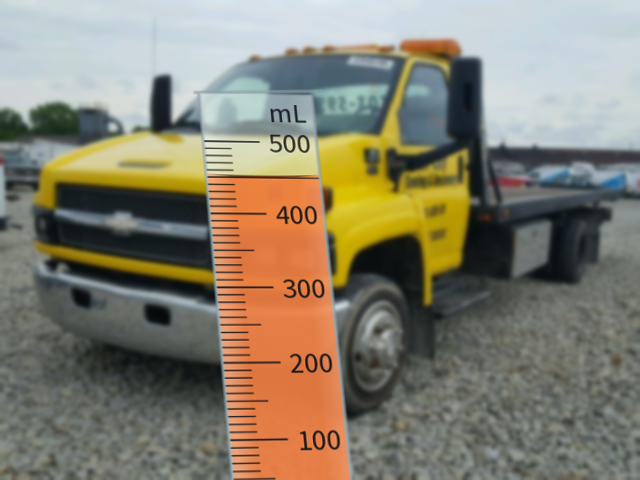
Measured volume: 450 mL
